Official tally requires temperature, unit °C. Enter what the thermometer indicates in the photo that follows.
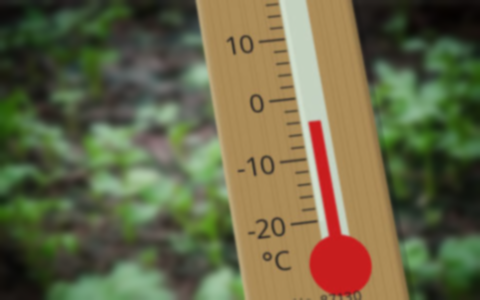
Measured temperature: -4 °C
